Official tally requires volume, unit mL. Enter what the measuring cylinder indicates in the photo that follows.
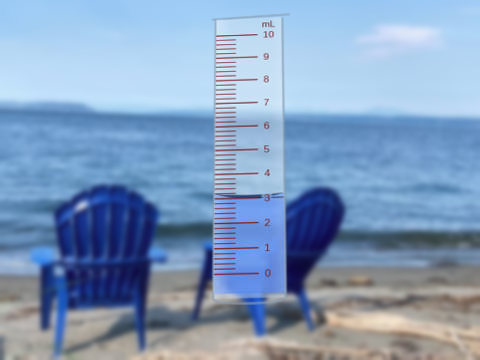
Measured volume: 3 mL
